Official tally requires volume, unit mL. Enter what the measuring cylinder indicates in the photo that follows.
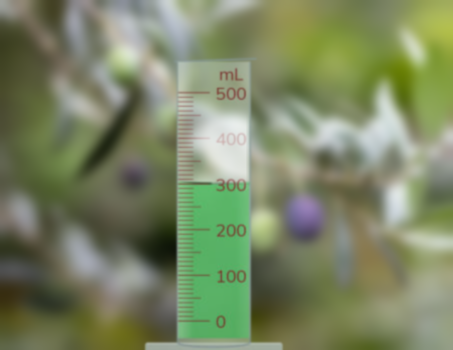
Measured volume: 300 mL
